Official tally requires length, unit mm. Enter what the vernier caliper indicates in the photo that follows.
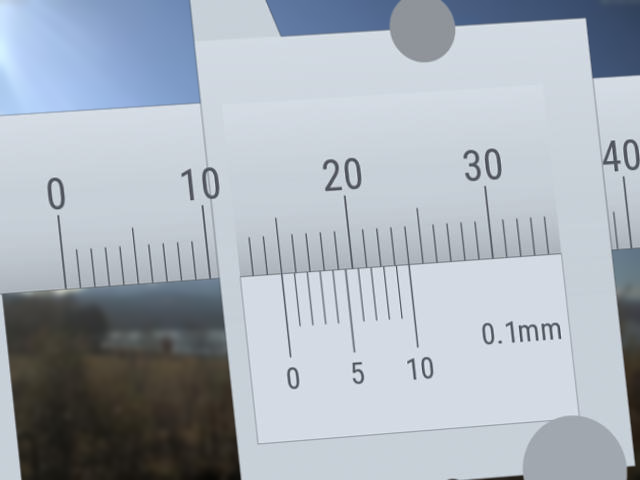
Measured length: 15.0 mm
